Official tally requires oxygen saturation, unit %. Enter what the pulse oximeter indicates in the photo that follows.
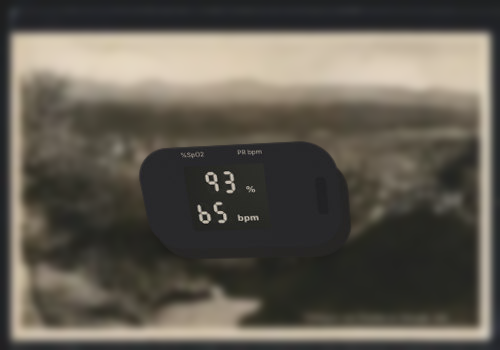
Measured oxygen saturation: 93 %
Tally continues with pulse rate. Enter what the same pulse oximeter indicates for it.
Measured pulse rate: 65 bpm
